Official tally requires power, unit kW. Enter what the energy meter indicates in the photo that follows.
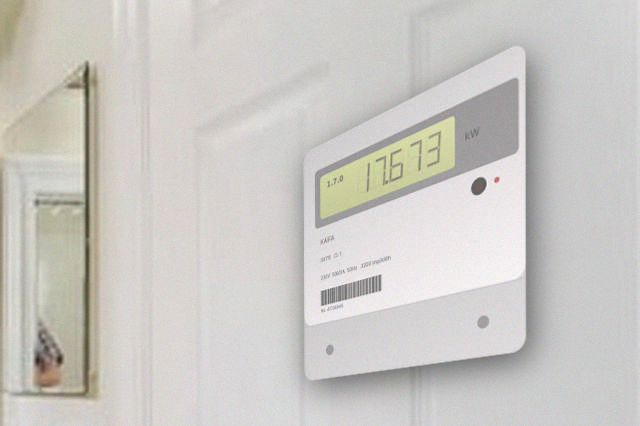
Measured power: 17.673 kW
